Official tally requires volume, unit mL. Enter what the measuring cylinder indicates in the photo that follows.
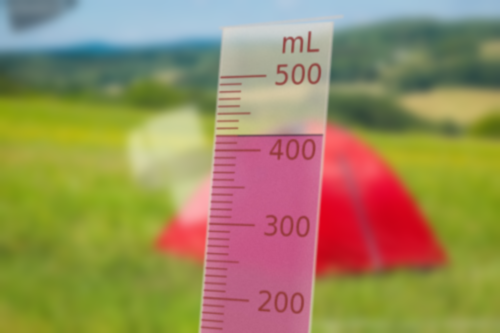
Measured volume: 420 mL
